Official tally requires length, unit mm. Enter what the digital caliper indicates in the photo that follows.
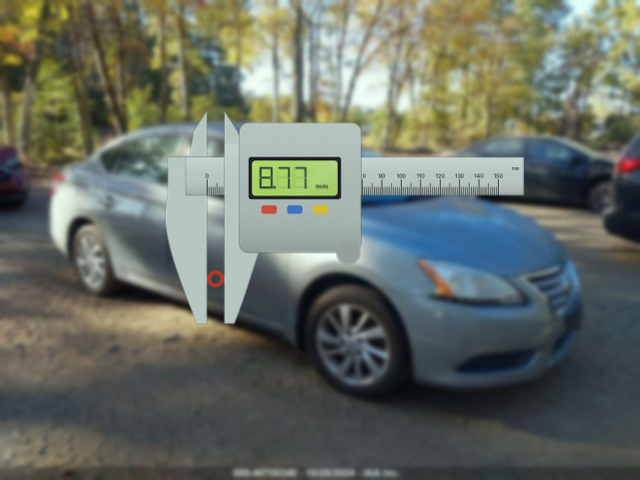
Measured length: 8.77 mm
